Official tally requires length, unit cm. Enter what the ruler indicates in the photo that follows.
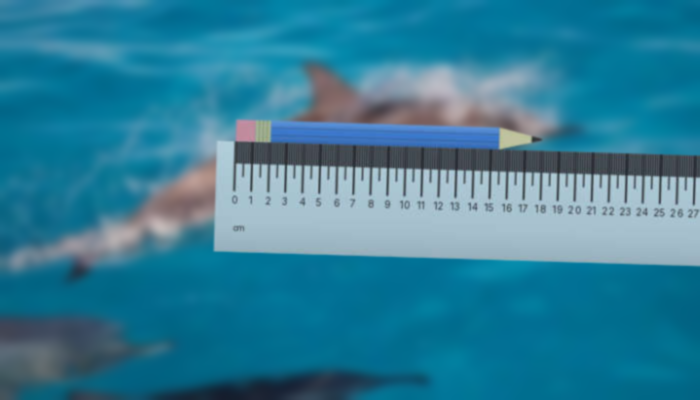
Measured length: 18 cm
